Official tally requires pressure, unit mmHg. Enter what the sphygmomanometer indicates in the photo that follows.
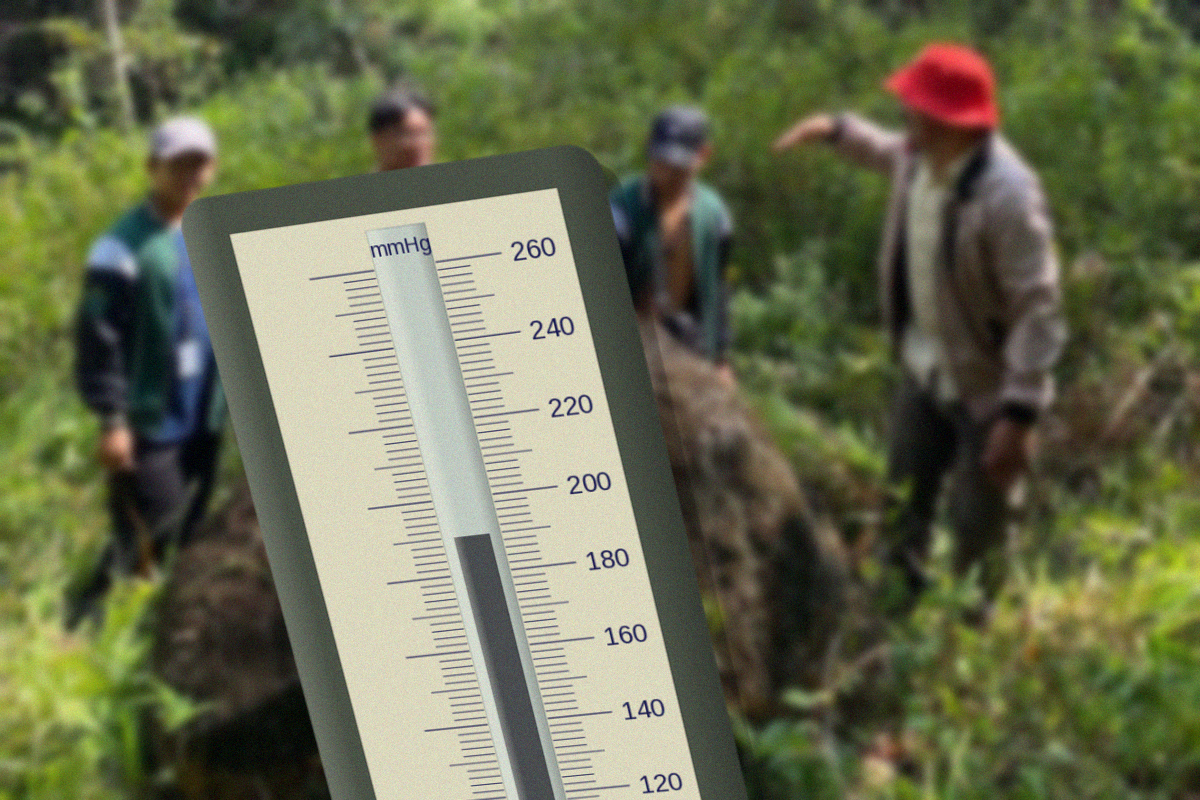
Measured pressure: 190 mmHg
